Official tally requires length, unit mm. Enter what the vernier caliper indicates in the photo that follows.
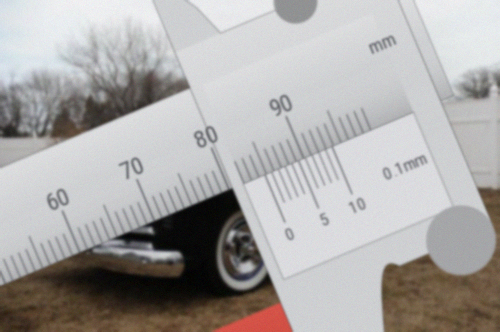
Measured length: 84.8 mm
